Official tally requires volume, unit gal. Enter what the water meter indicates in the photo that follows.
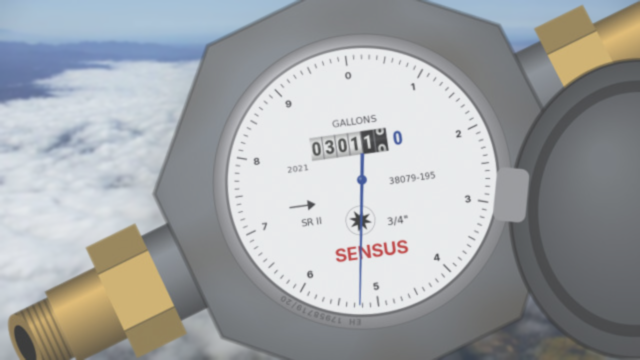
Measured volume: 301185.2 gal
